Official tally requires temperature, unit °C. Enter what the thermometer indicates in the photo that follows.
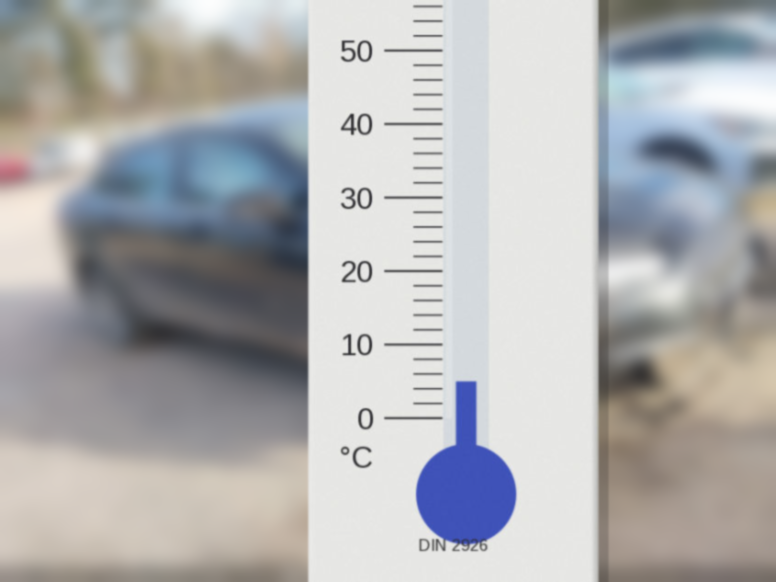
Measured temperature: 5 °C
